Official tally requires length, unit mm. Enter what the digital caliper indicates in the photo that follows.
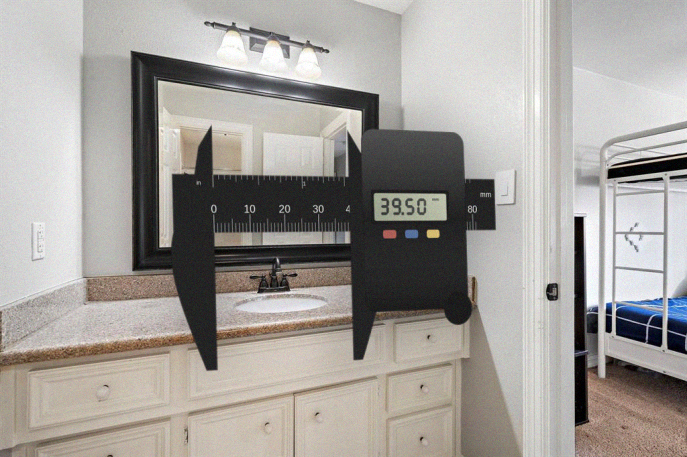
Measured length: 39.50 mm
